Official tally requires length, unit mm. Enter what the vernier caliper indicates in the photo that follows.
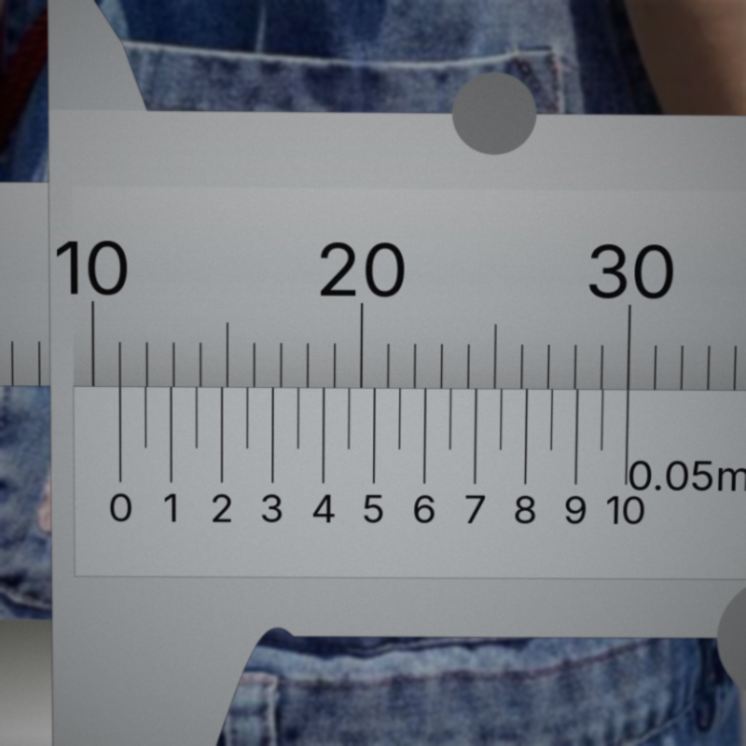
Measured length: 11.00 mm
